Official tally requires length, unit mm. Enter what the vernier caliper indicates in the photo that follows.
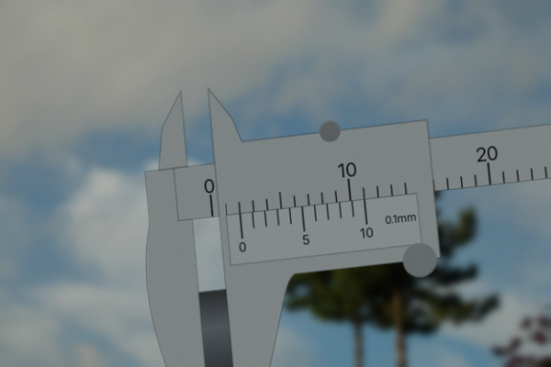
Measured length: 2.0 mm
